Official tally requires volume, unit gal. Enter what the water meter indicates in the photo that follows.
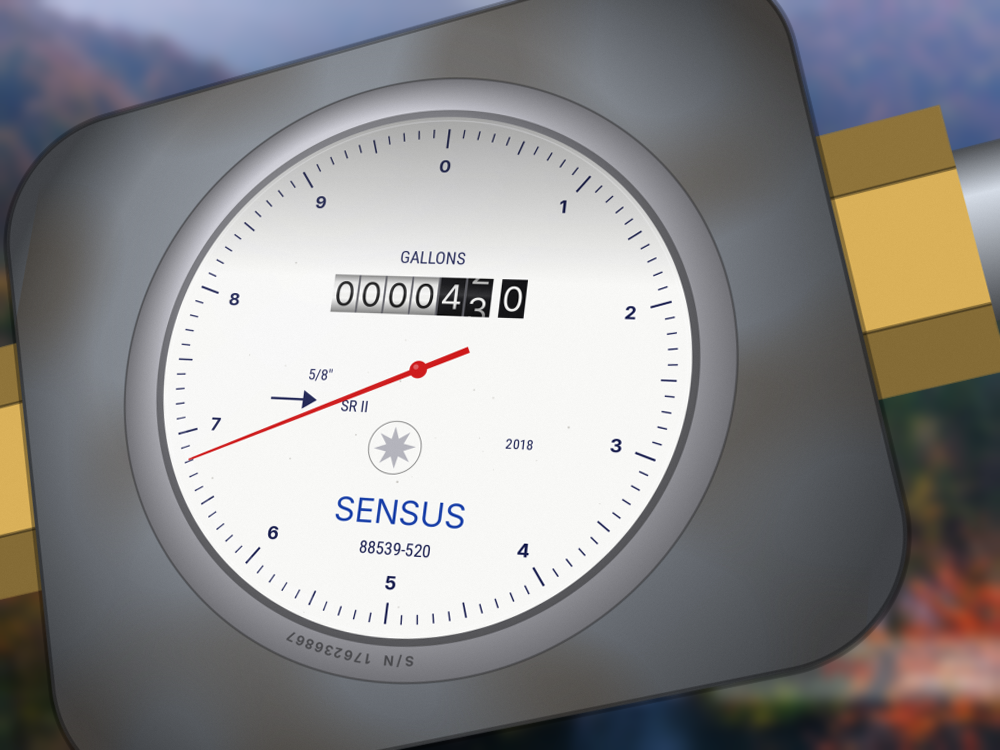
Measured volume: 426.8 gal
